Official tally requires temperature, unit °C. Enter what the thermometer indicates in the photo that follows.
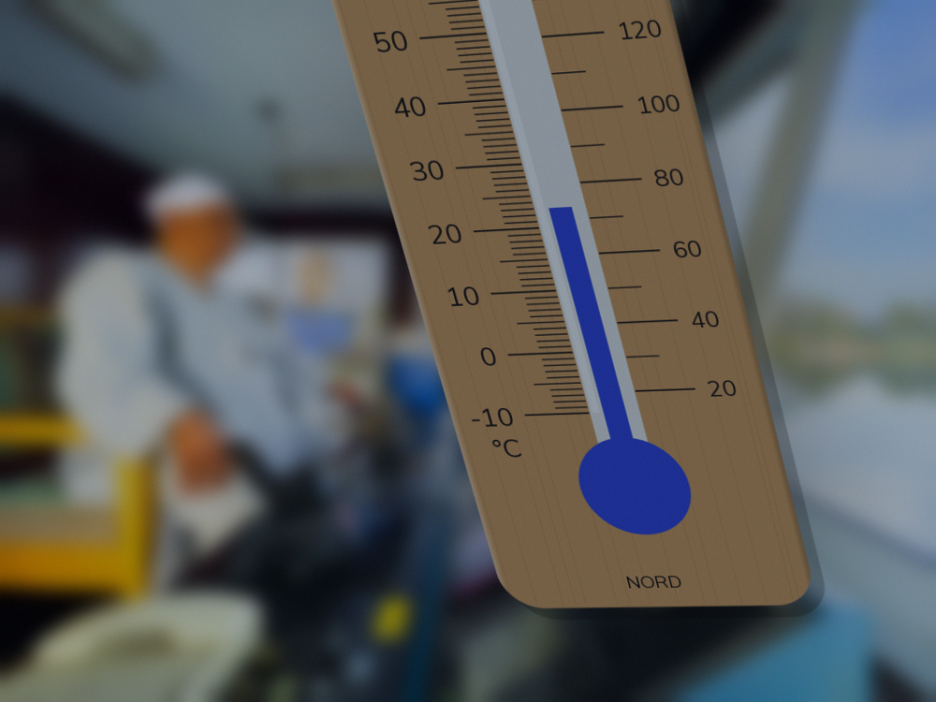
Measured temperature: 23 °C
